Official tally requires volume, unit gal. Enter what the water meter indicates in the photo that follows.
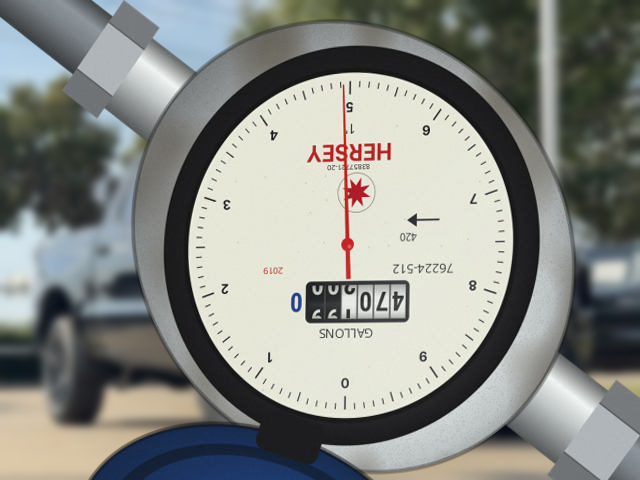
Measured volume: 4701994.9 gal
